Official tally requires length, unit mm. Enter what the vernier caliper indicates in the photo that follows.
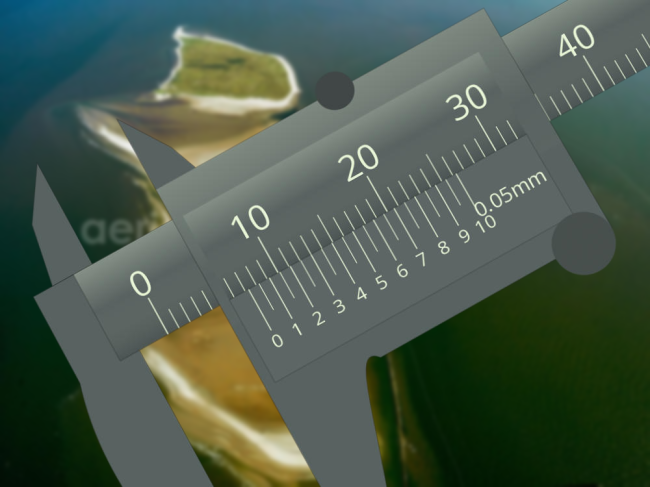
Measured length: 7.3 mm
